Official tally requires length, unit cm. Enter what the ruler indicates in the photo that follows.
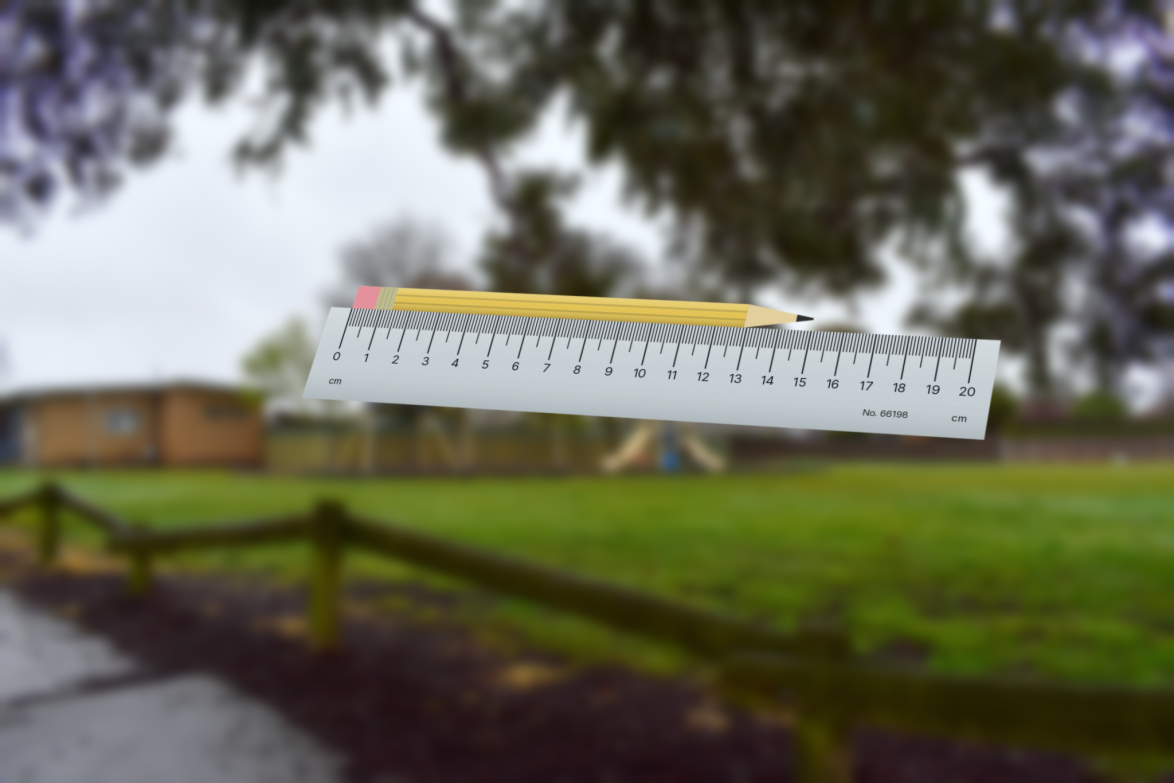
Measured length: 15 cm
